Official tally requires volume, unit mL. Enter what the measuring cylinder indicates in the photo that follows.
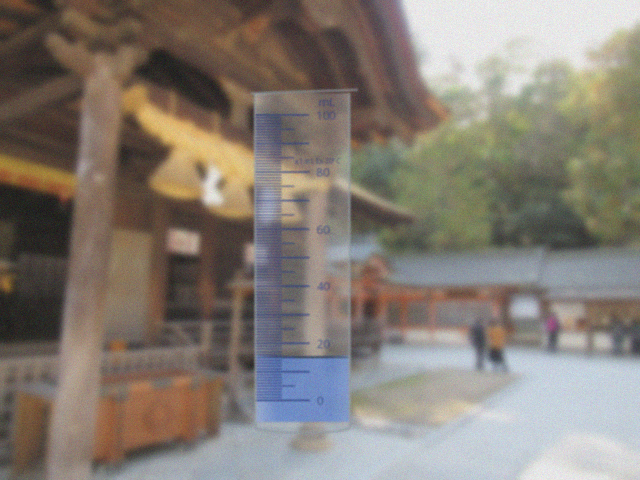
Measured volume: 15 mL
